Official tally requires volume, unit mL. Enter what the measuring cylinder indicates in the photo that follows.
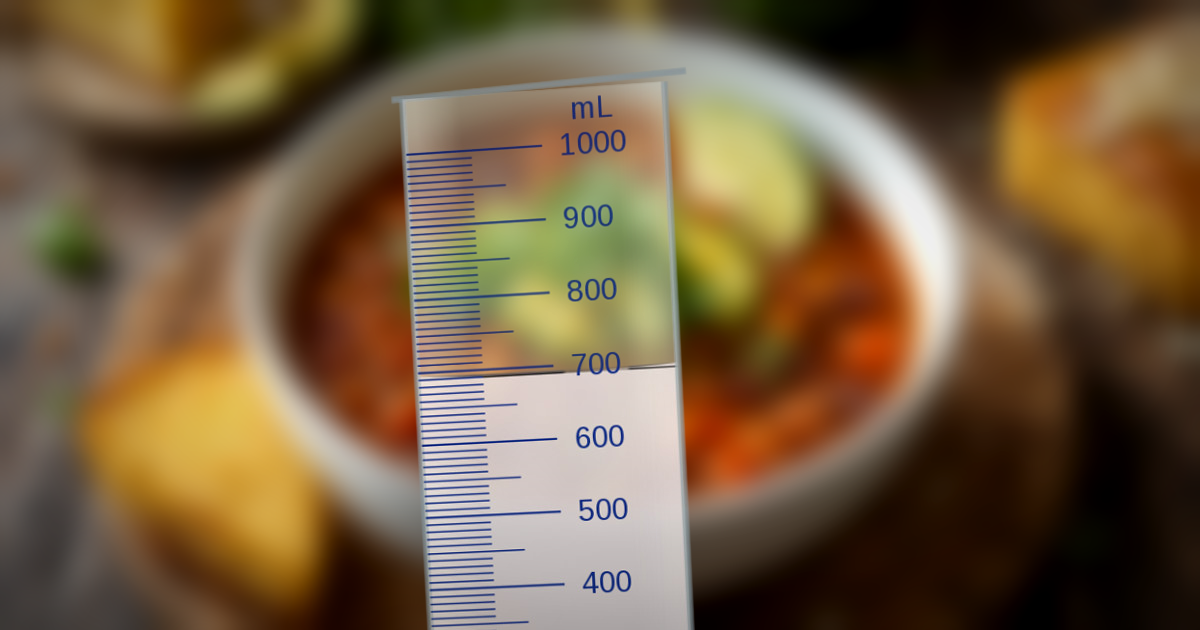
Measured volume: 690 mL
